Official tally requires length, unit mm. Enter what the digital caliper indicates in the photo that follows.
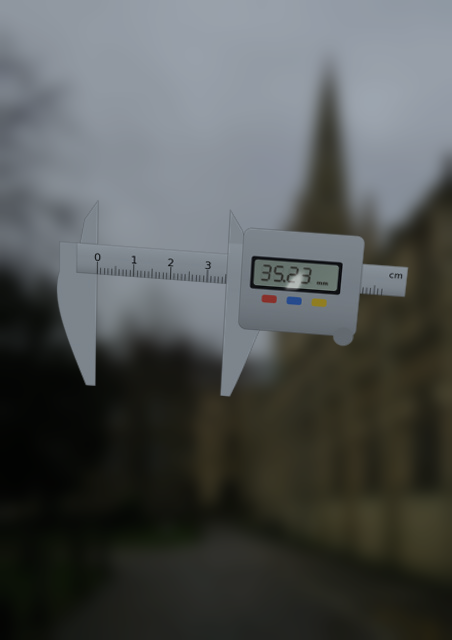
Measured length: 35.23 mm
